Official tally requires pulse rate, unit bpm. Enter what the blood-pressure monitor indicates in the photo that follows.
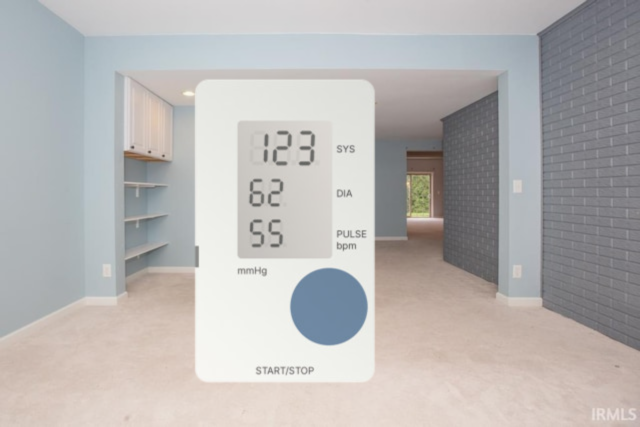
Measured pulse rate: 55 bpm
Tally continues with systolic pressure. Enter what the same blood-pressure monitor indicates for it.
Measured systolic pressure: 123 mmHg
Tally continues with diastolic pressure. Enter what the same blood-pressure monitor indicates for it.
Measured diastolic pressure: 62 mmHg
